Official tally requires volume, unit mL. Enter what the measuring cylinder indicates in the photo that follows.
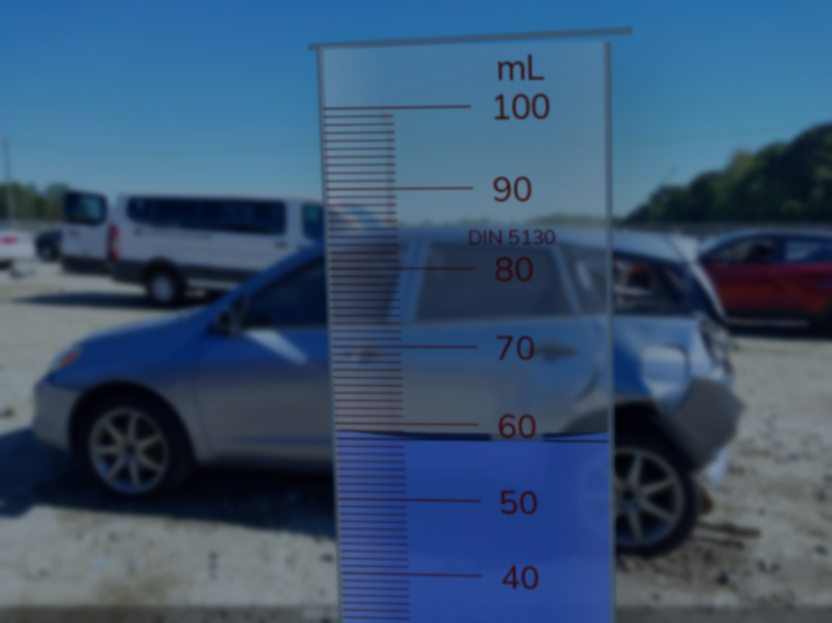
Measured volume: 58 mL
